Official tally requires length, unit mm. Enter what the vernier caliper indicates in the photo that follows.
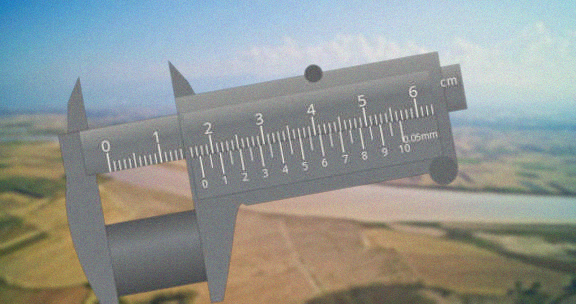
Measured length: 17.5 mm
